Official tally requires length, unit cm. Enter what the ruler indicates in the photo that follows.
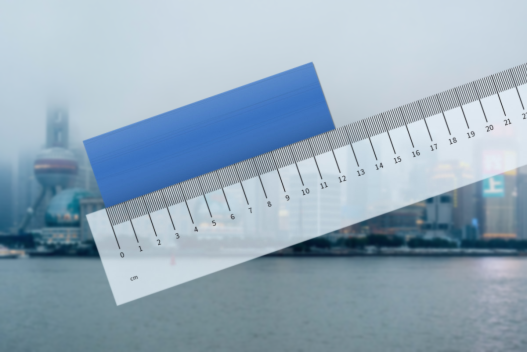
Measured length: 12.5 cm
